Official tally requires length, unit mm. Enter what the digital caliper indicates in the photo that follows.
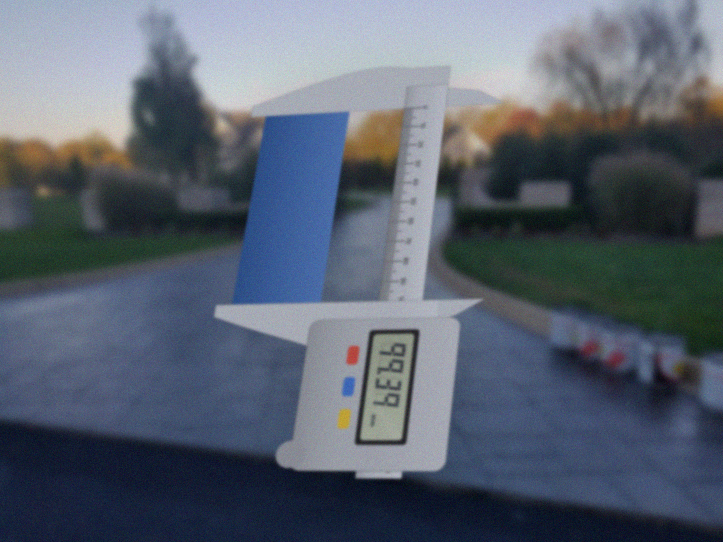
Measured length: 99.39 mm
